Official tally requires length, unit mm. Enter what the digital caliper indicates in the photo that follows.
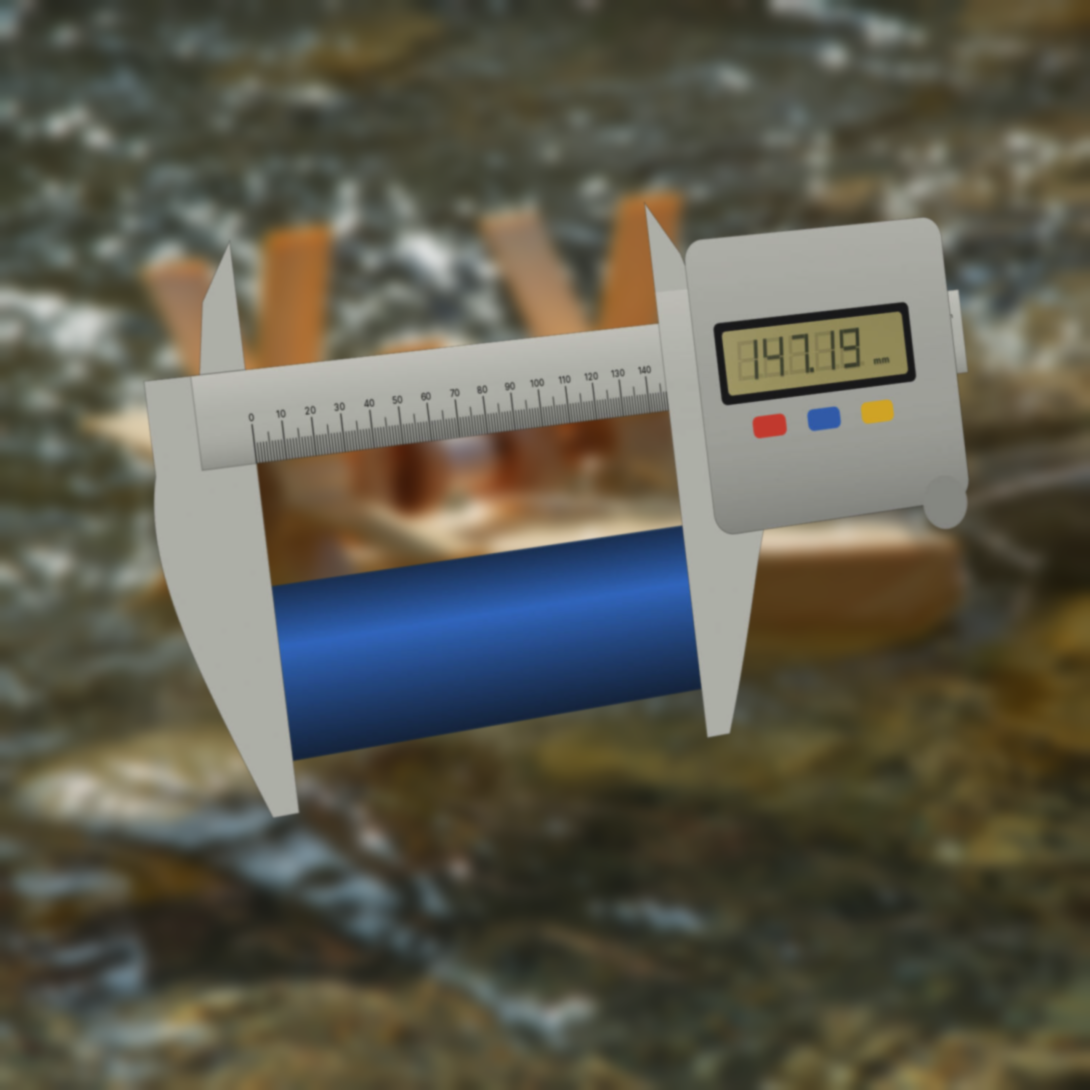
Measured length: 147.19 mm
